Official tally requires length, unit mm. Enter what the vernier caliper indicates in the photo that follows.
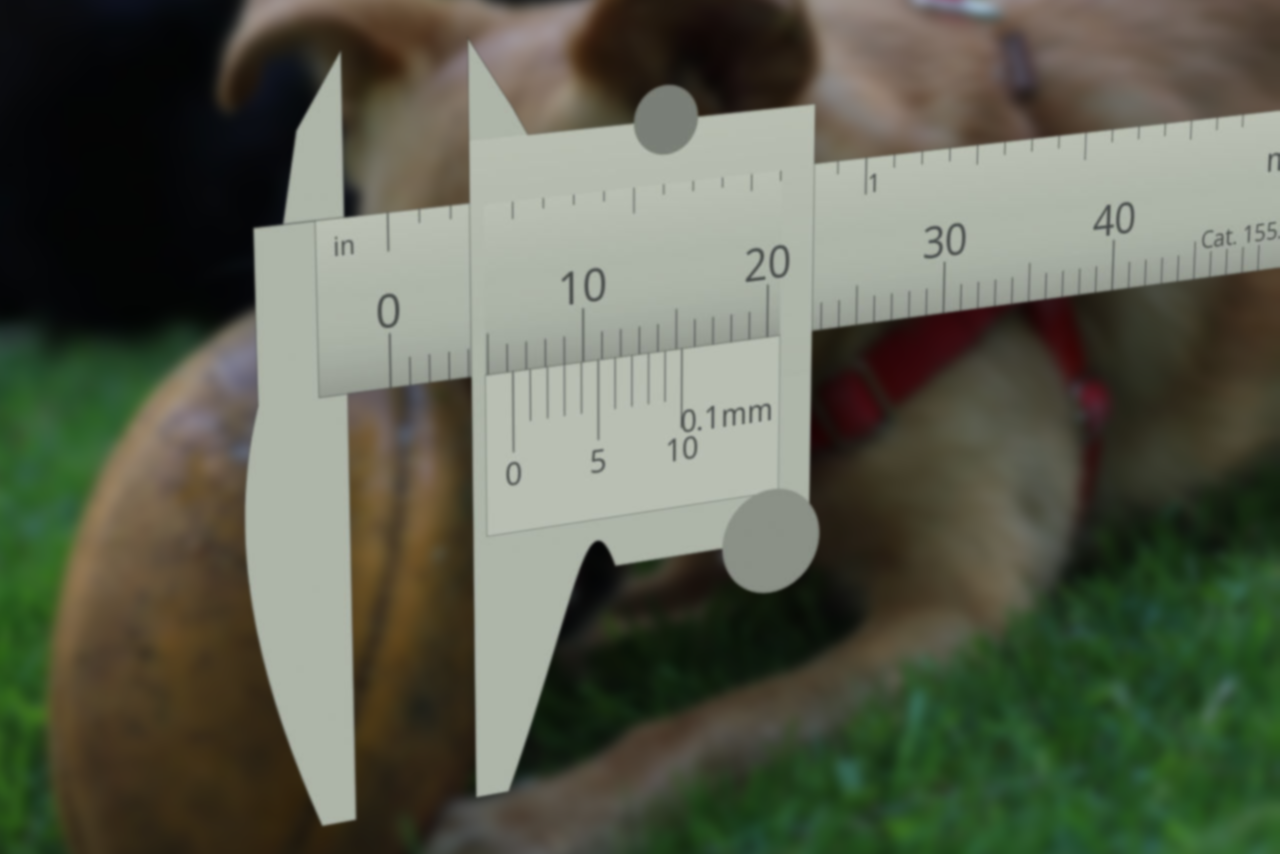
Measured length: 6.3 mm
